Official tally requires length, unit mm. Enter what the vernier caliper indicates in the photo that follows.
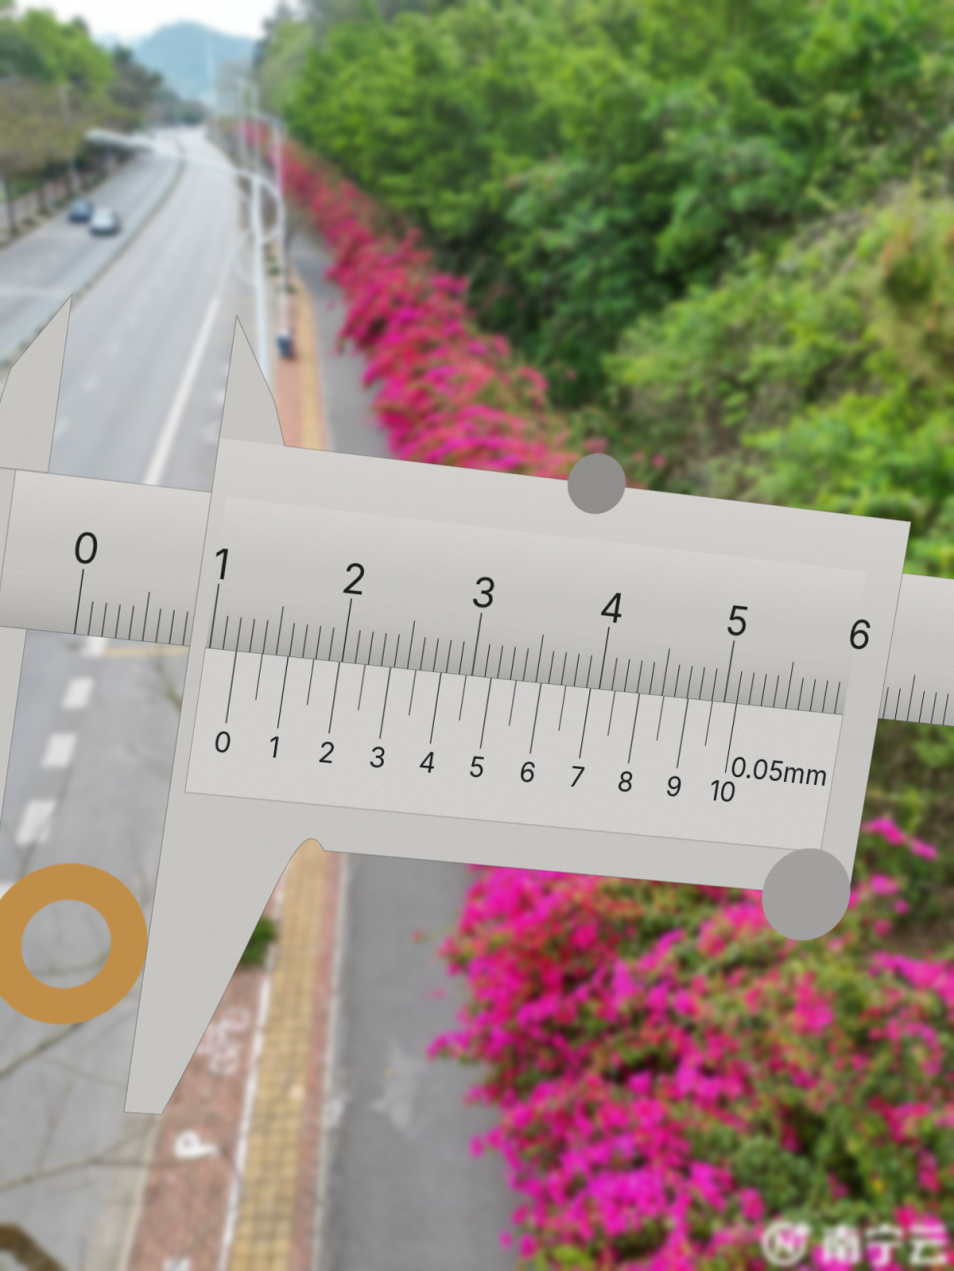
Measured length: 12.0 mm
